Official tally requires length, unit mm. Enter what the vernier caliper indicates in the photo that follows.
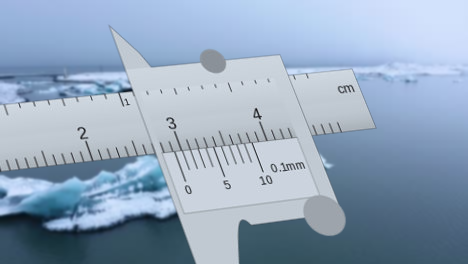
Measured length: 29.2 mm
